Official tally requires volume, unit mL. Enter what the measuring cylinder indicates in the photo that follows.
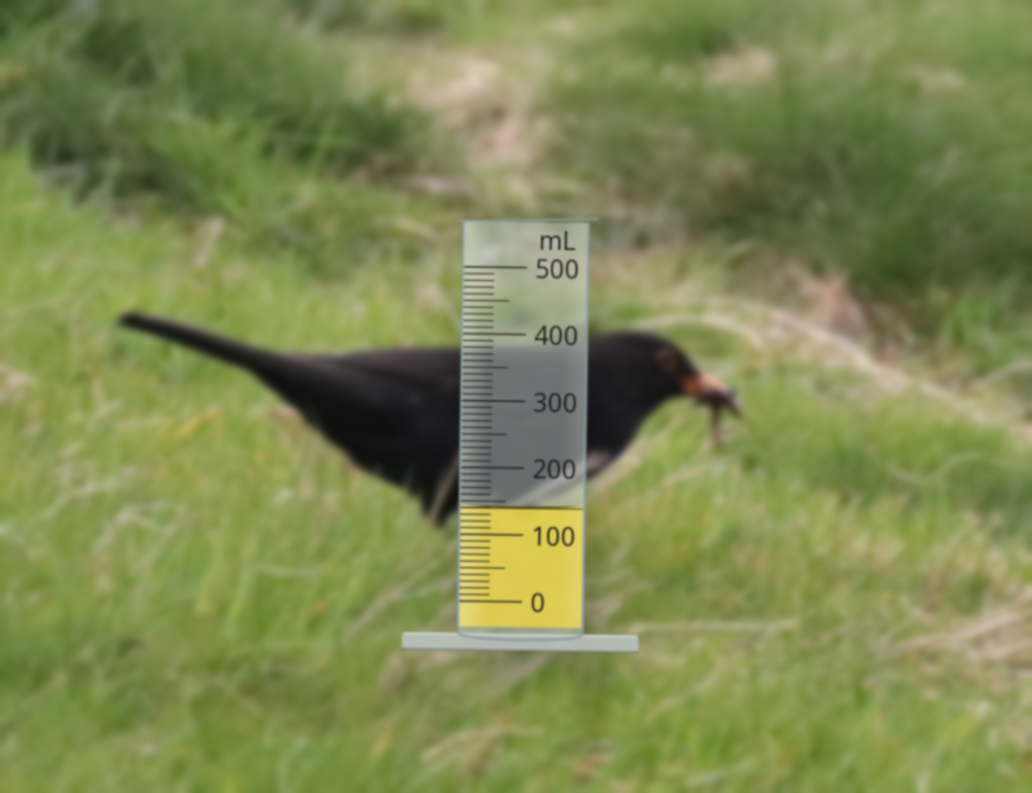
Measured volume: 140 mL
